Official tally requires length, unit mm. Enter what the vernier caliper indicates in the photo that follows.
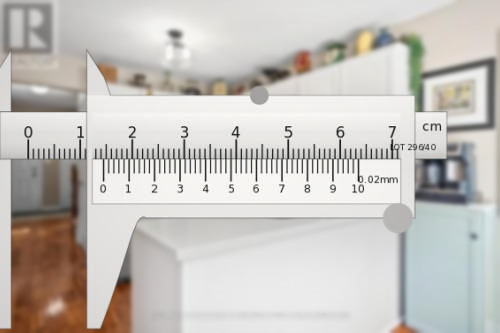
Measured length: 14.5 mm
